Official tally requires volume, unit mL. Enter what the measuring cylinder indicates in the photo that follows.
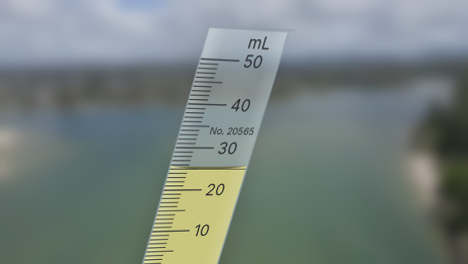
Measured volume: 25 mL
